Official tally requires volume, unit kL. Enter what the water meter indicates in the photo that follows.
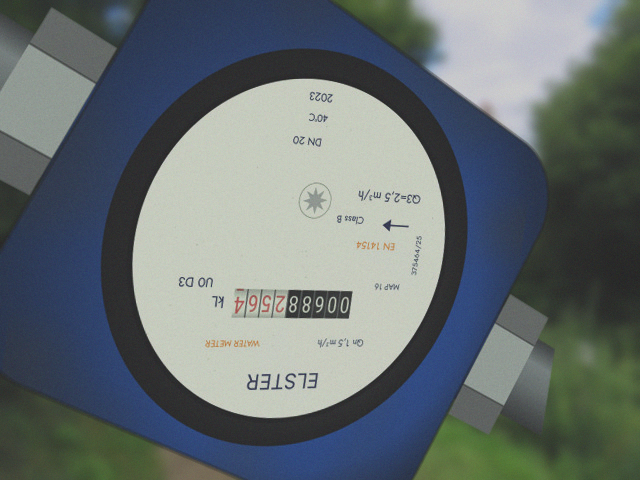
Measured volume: 688.2564 kL
